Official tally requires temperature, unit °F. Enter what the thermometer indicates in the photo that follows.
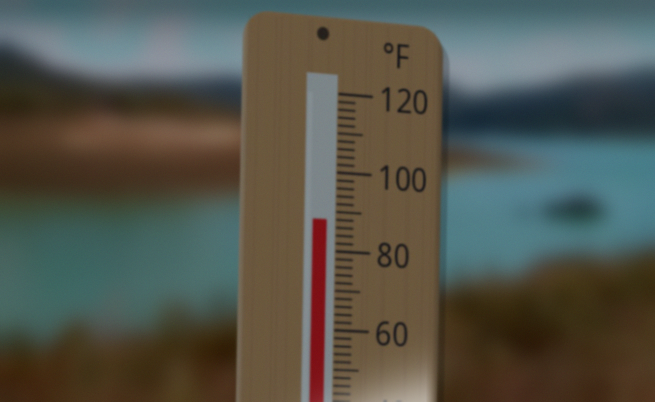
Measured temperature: 88 °F
